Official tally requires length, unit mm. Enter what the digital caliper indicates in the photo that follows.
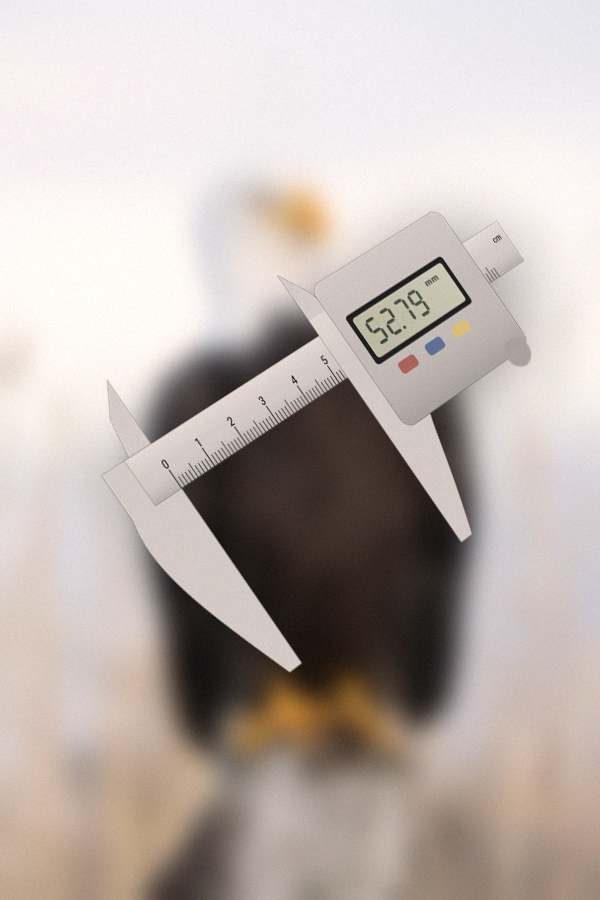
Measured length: 52.79 mm
